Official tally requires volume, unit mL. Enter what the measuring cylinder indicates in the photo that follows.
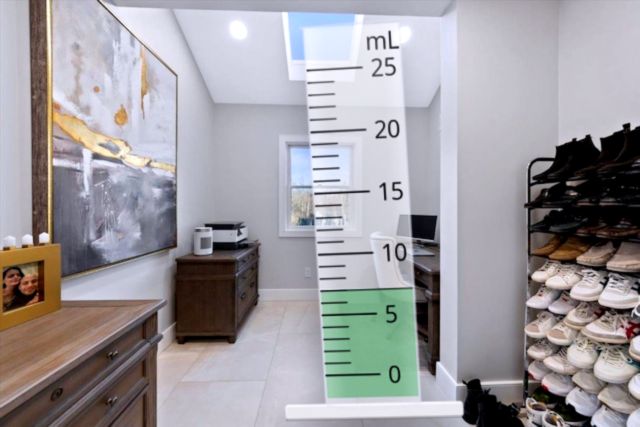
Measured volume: 7 mL
